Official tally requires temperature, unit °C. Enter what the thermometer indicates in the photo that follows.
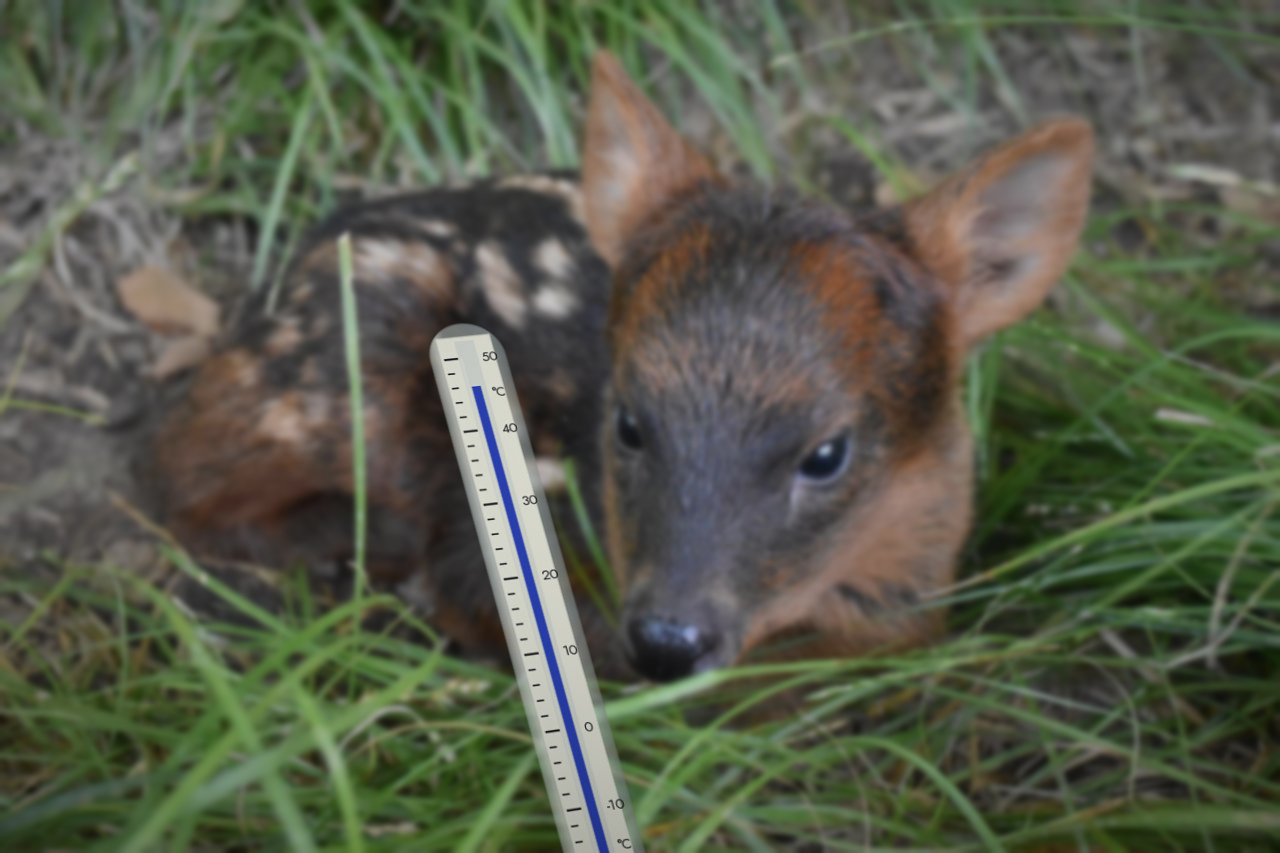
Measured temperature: 46 °C
